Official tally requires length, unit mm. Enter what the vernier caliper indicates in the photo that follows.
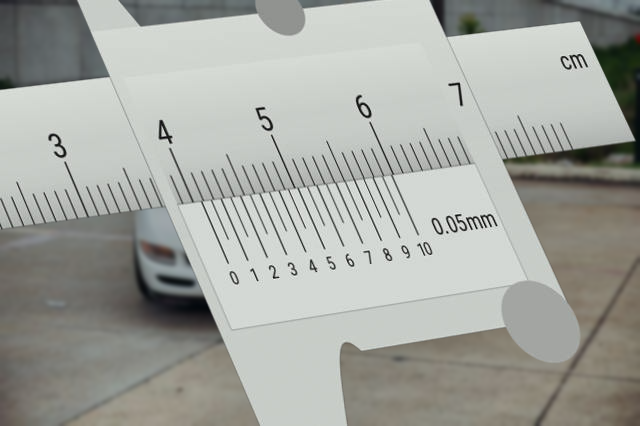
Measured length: 40.8 mm
